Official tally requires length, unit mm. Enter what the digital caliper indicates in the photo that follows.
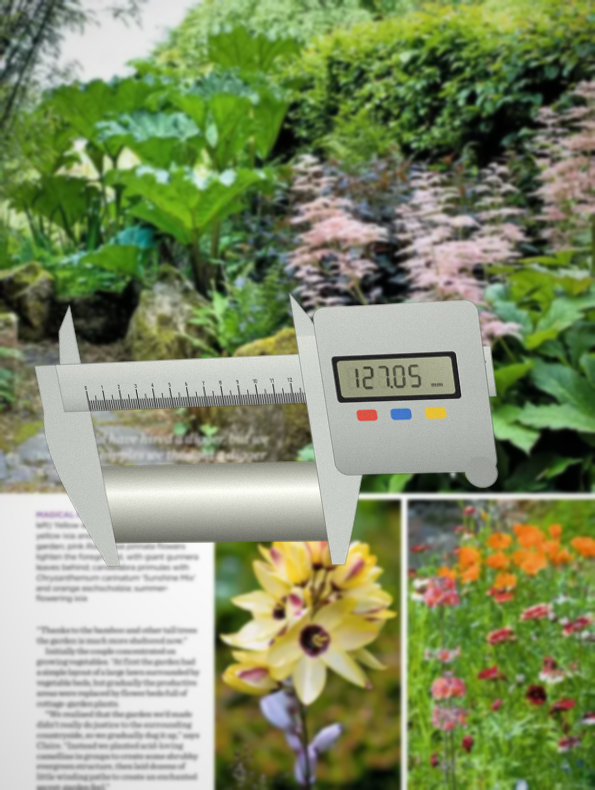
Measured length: 127.05 mm
